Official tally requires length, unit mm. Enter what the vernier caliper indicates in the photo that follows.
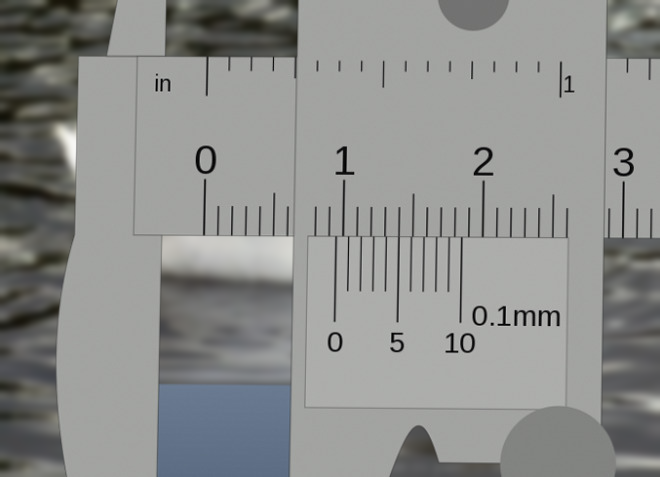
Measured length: 9.5 mm
